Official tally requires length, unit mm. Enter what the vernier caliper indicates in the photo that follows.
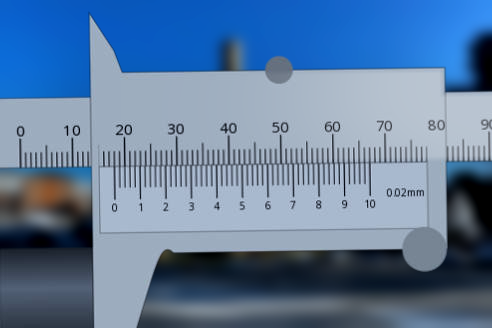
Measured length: 18.0 mm
